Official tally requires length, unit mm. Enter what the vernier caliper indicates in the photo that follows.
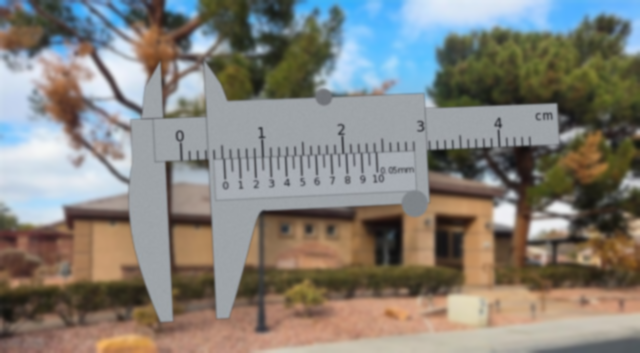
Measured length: 5.2 mm
